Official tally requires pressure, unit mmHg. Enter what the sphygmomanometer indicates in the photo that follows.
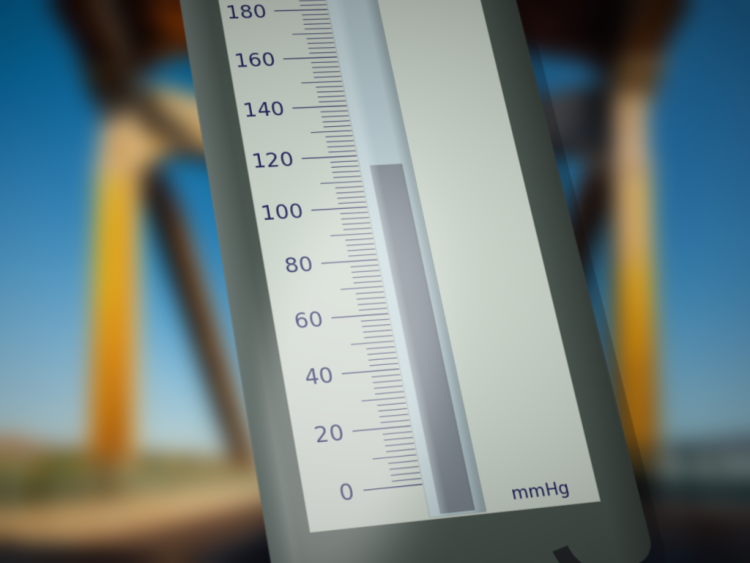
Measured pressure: 116 mmHg
